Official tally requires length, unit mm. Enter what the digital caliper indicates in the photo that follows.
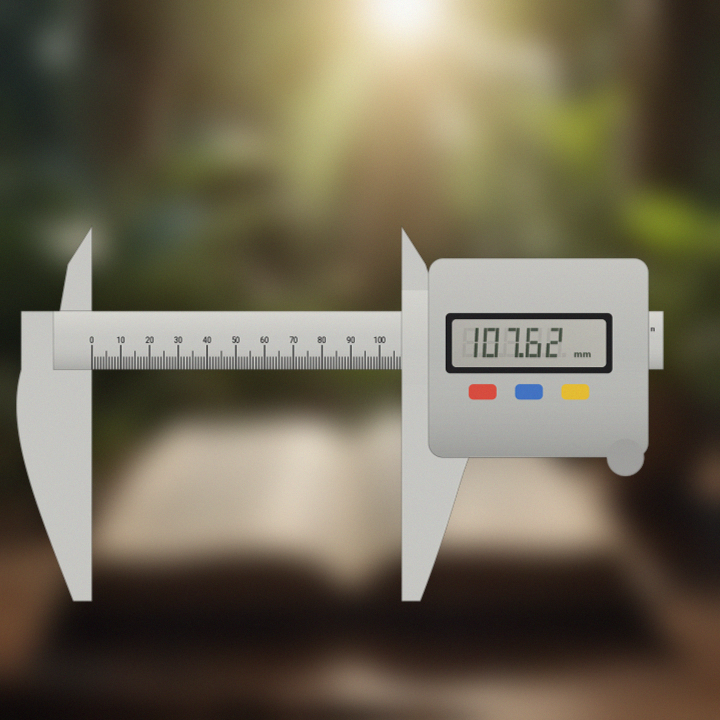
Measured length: 107.62 mm
